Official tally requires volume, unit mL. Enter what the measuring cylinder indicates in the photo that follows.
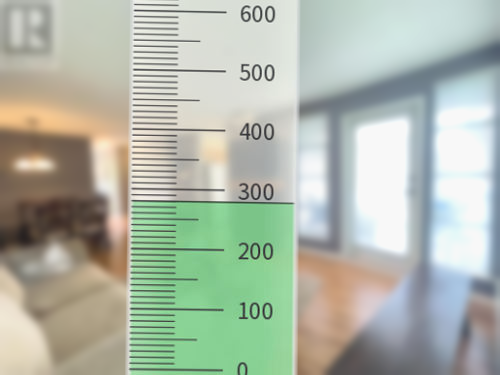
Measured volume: 280 mL
